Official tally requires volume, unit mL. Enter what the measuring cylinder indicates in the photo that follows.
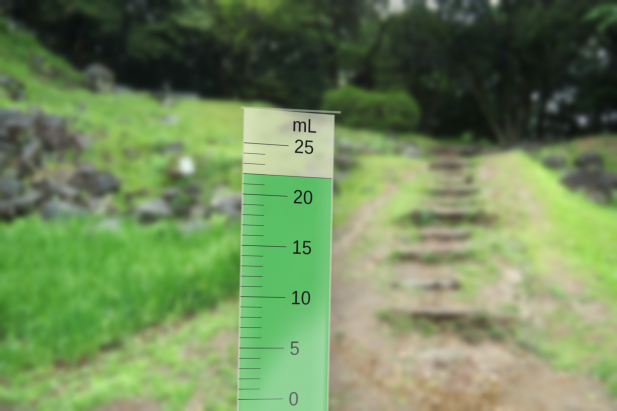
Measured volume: 22 mL
